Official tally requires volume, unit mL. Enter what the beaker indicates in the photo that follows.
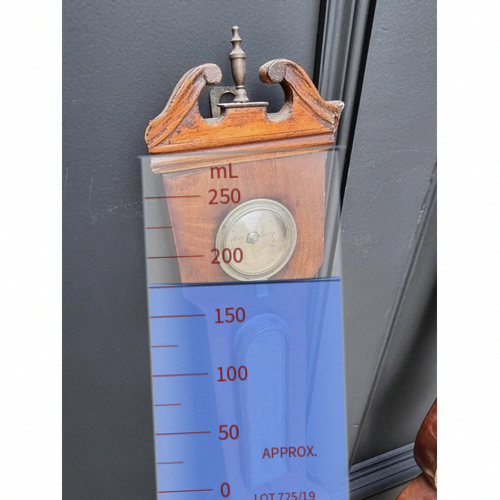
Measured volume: 175 mL
